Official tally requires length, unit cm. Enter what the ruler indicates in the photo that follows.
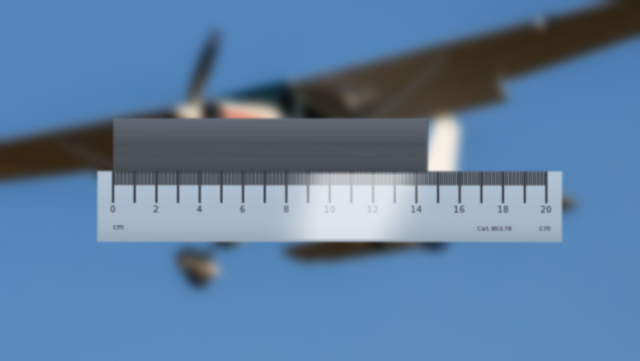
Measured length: 14.5 cm
